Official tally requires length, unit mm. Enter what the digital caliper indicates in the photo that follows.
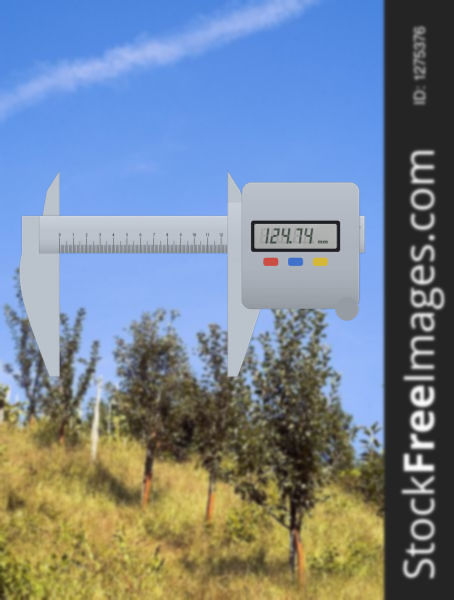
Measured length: 124.74 mm
